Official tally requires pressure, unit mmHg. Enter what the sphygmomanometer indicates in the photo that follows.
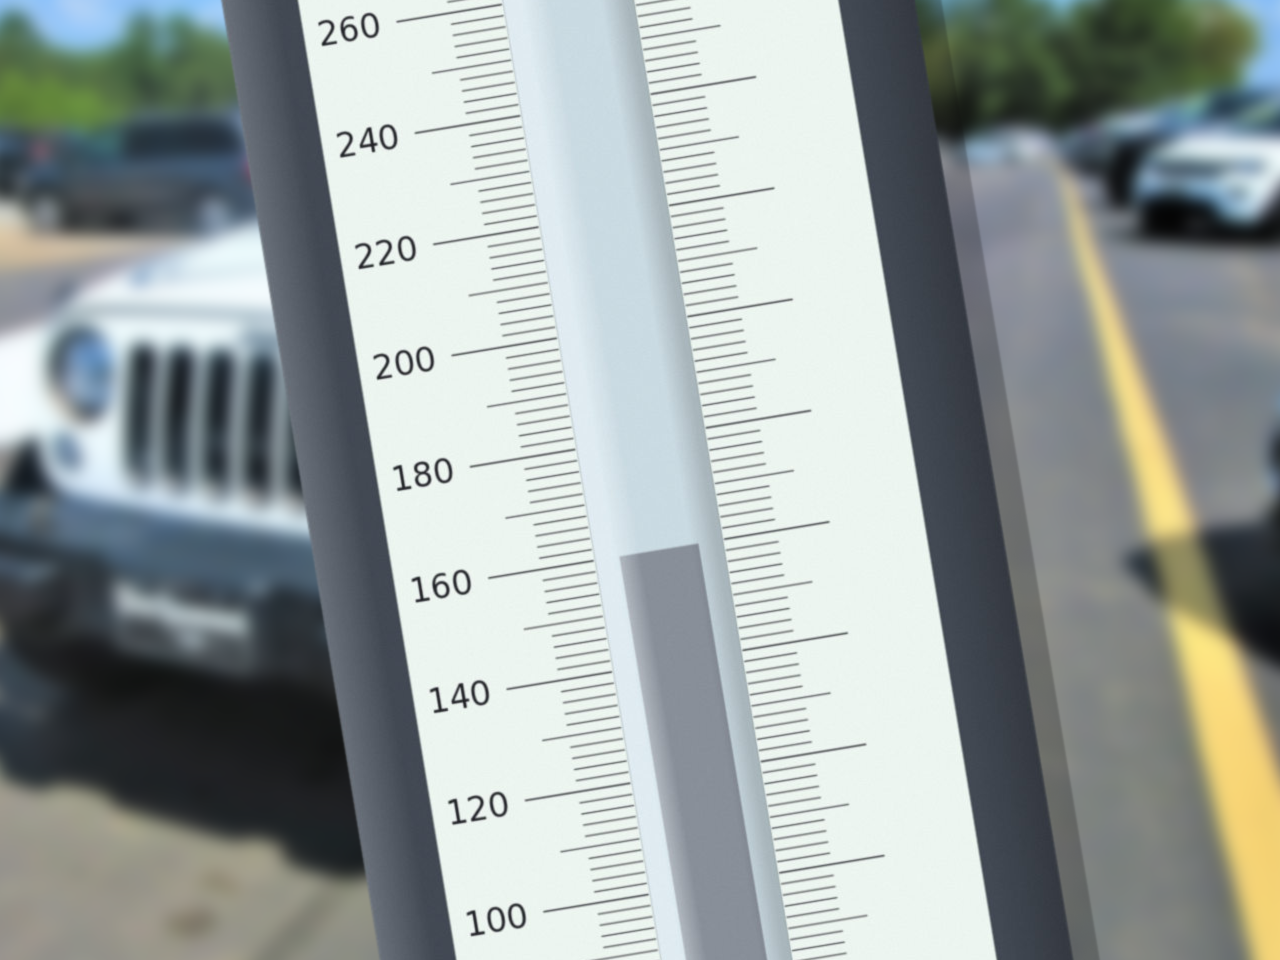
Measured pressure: 160 mmHg
